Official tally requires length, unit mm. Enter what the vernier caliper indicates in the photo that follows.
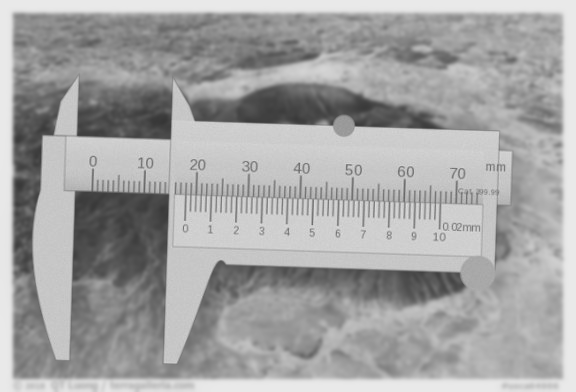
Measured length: 18.0 mm
